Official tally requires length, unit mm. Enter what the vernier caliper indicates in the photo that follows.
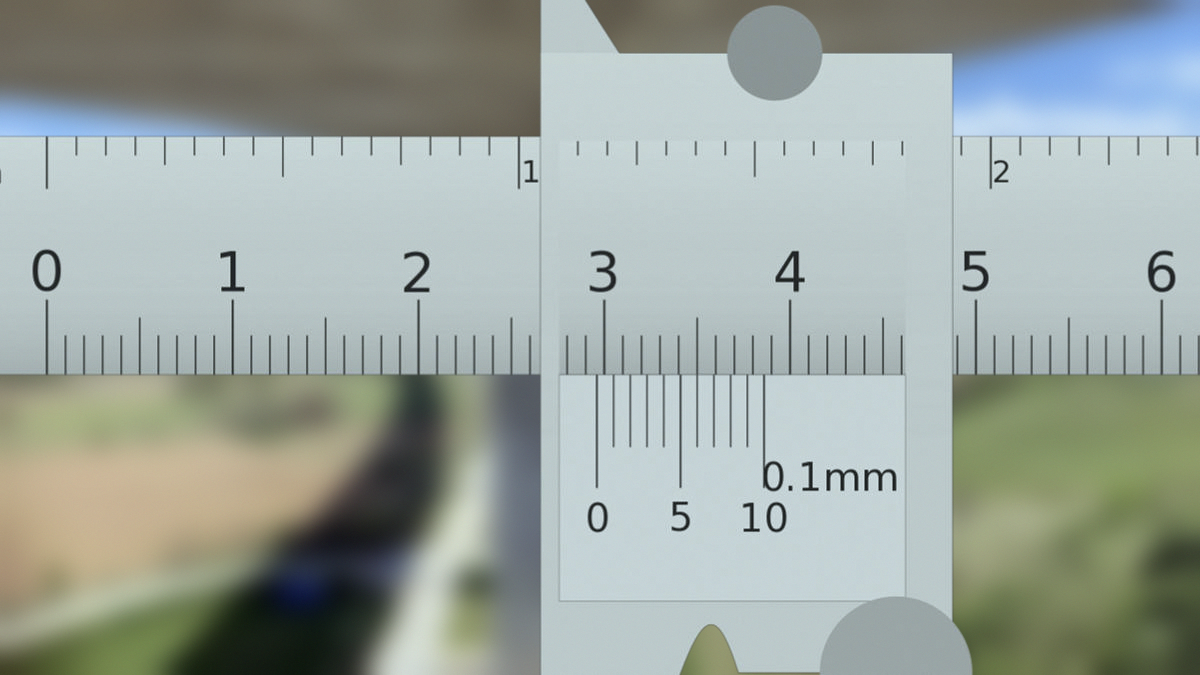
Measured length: 29.6 mm
